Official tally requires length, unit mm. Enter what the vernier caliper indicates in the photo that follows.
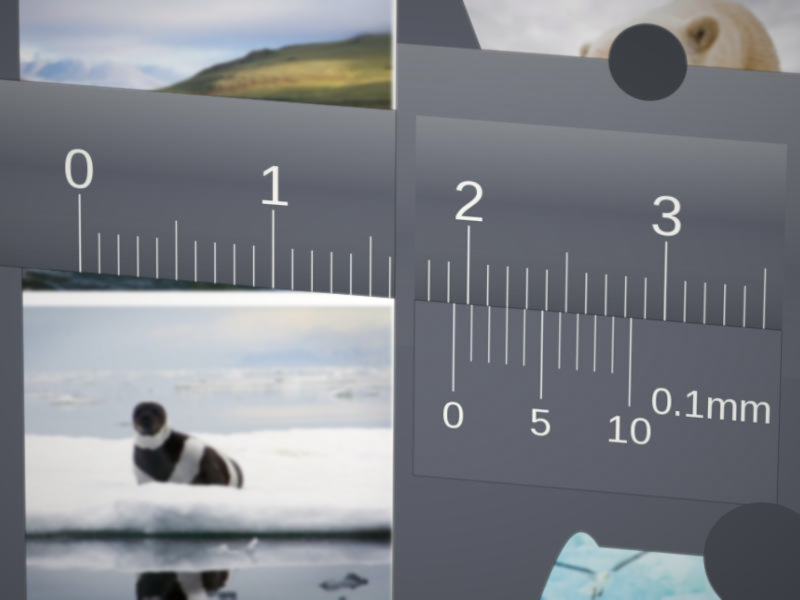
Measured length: 19.3 mm
